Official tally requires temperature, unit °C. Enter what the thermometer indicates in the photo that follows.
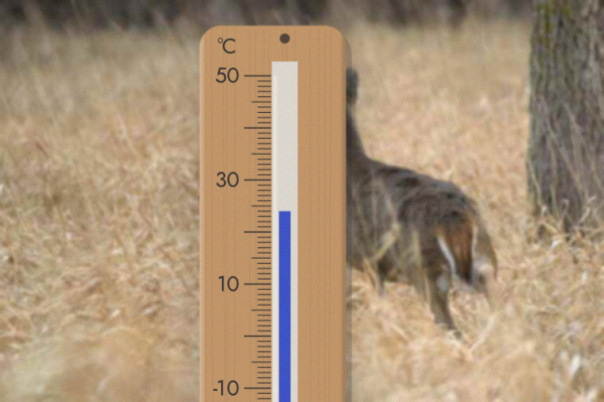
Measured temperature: 24 °C
